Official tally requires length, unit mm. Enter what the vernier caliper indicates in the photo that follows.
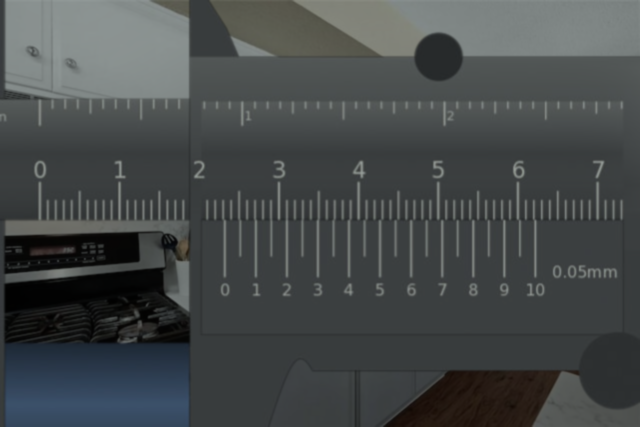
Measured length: 23.2 mm
